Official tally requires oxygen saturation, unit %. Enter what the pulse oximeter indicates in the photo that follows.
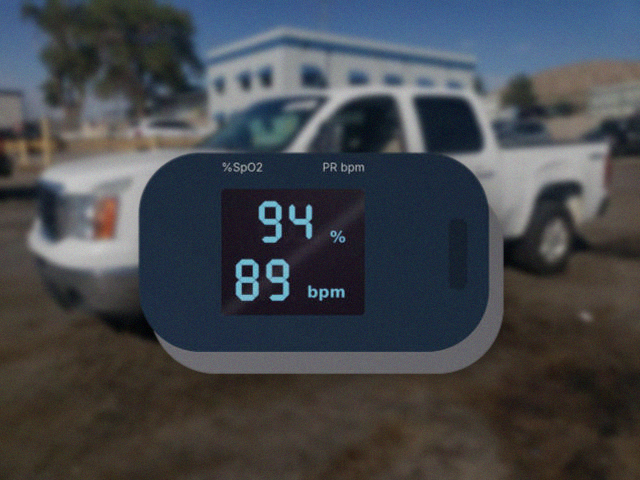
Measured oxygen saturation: 94 %
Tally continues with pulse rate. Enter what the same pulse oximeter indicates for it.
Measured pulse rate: 89 bpm
